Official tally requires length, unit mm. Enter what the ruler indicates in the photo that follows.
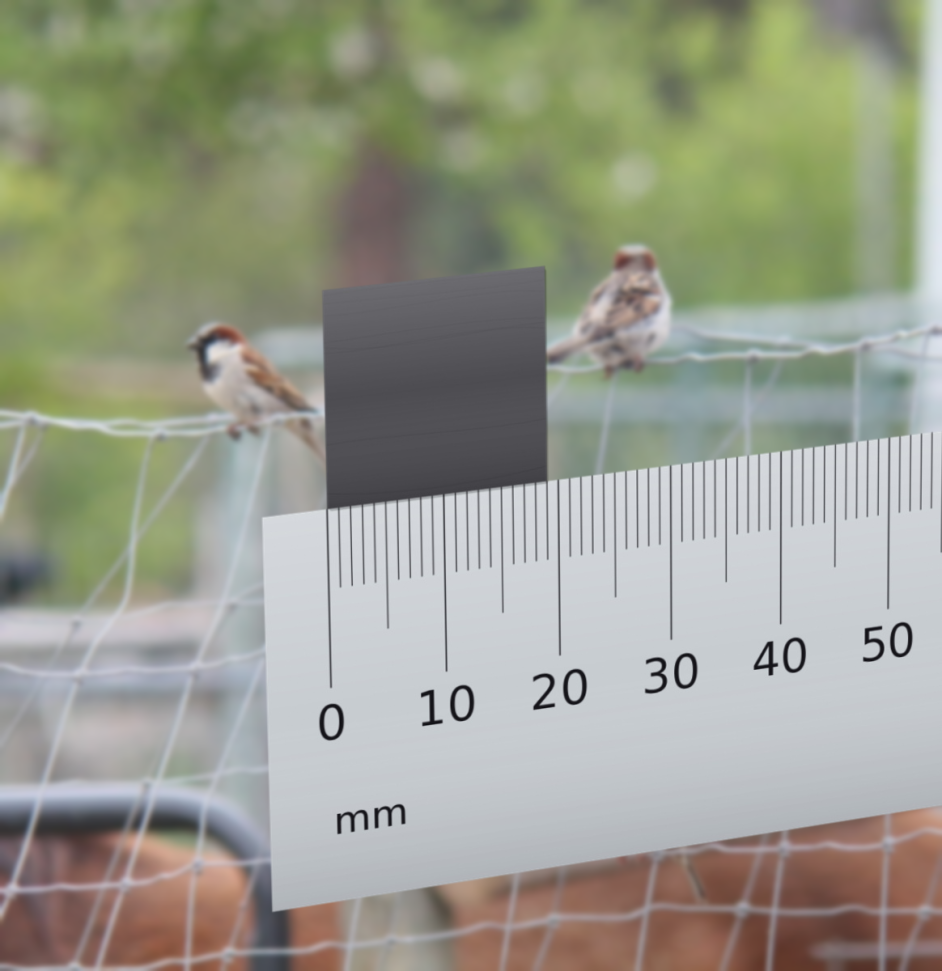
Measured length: 19 mm
